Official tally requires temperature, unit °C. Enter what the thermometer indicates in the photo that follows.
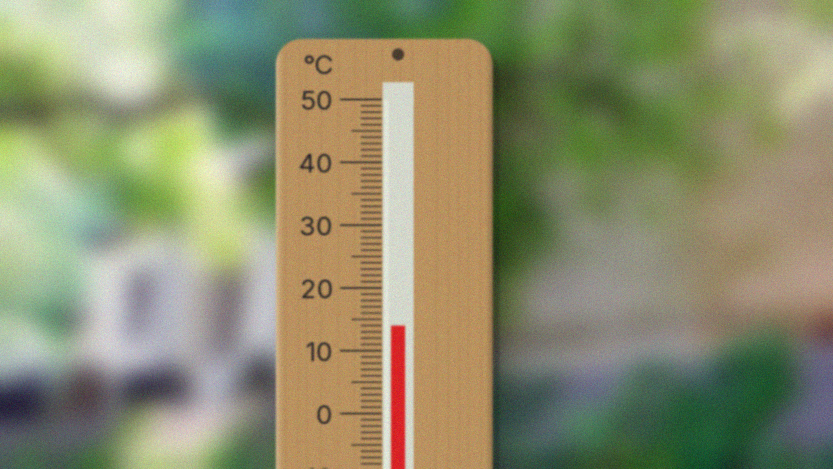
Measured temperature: 14 °C
